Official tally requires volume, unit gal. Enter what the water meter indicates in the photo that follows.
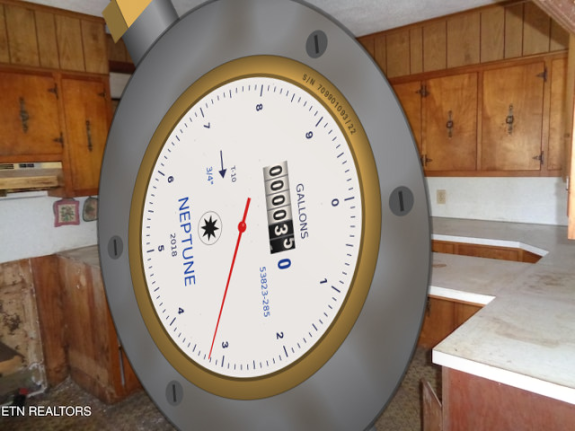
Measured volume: 353.2 gal
